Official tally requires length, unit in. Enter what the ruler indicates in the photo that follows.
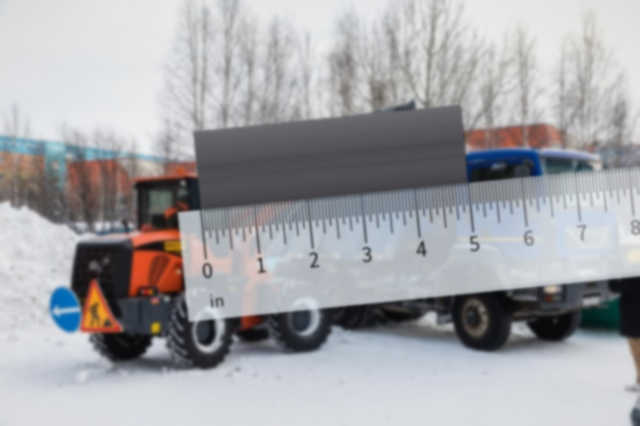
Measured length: 5 in
